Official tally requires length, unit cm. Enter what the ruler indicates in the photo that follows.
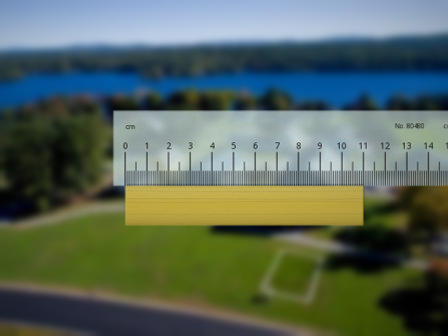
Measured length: 11 cm
